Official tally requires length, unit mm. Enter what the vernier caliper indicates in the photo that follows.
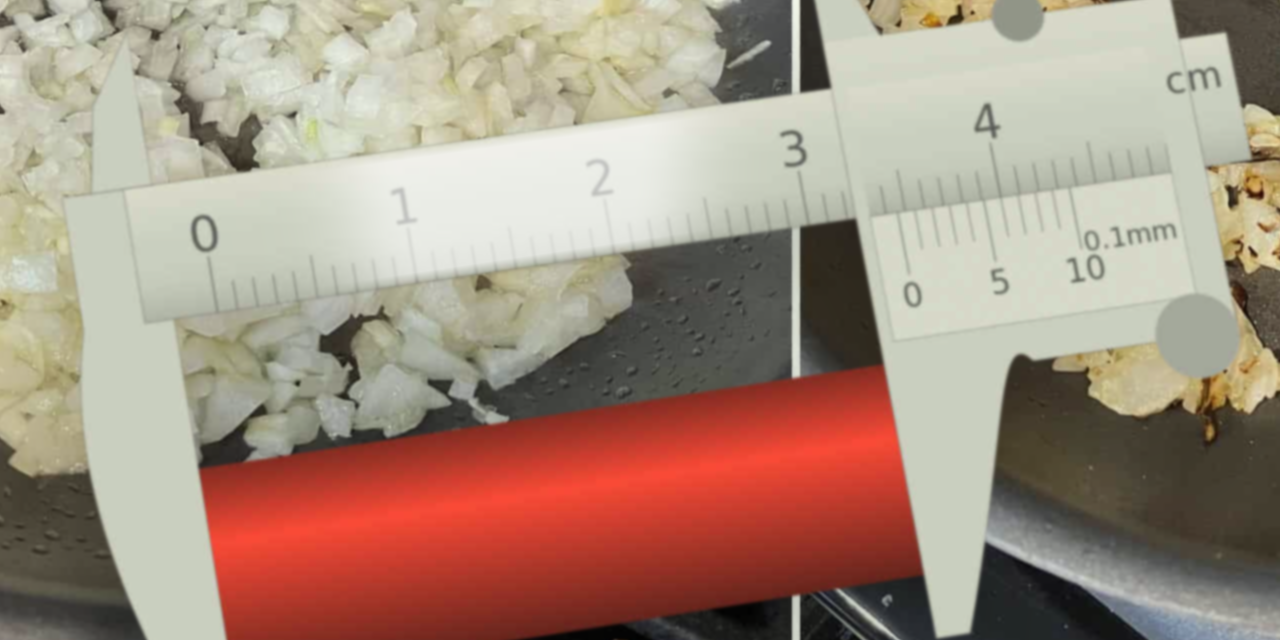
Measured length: 34.6 mm
